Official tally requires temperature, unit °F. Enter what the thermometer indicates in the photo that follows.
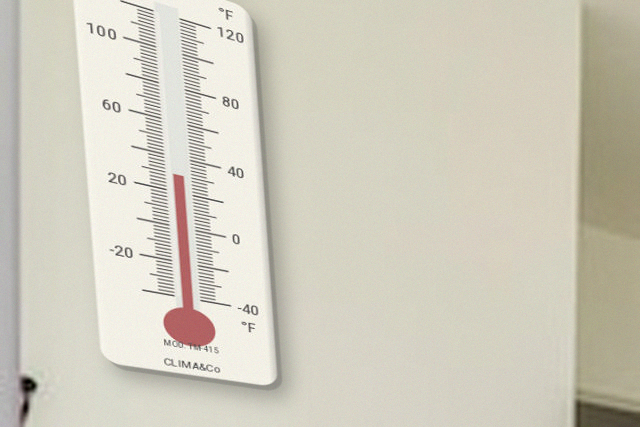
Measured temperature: 30 °F
